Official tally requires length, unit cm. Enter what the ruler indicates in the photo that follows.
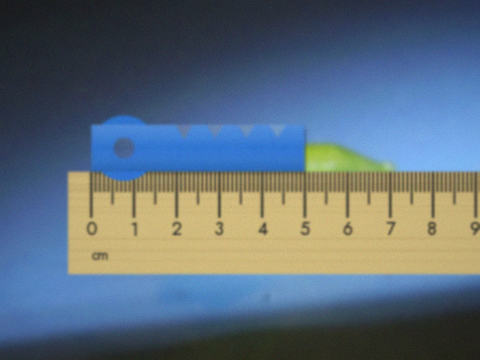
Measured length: 5 cm
